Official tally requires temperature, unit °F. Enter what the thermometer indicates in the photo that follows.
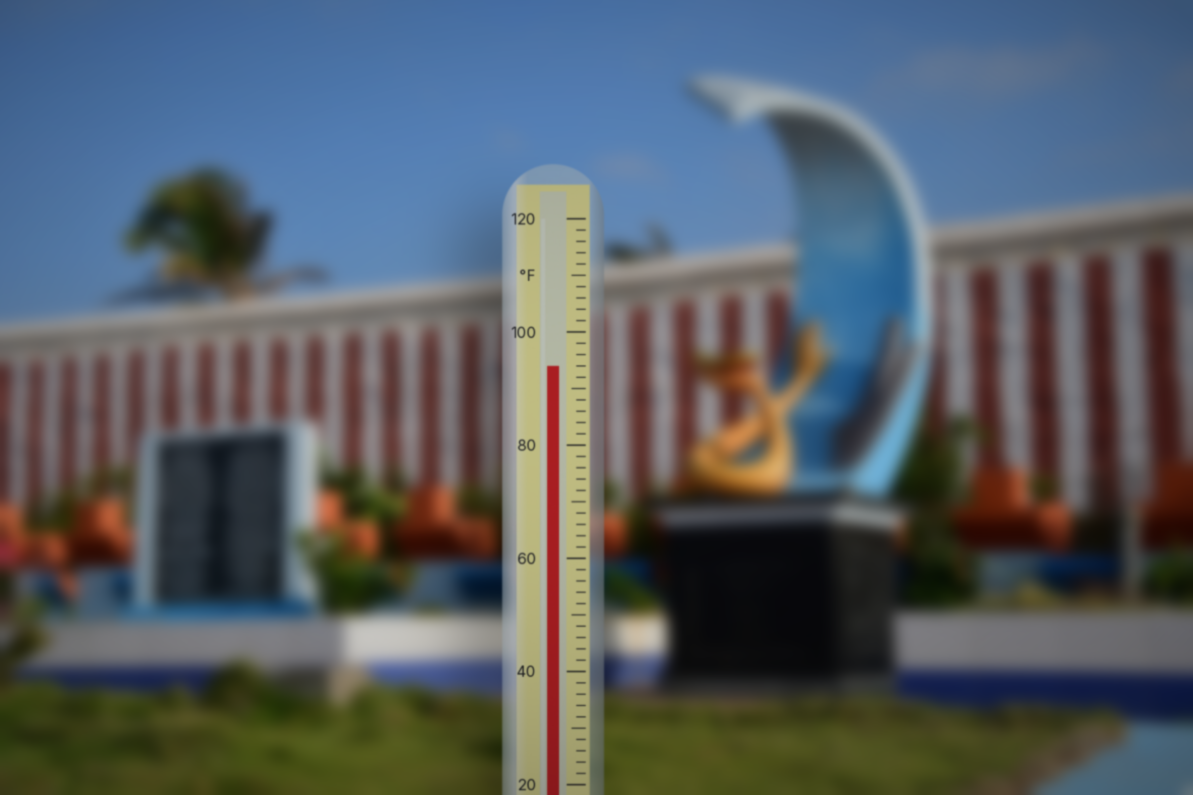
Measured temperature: 94 °F
